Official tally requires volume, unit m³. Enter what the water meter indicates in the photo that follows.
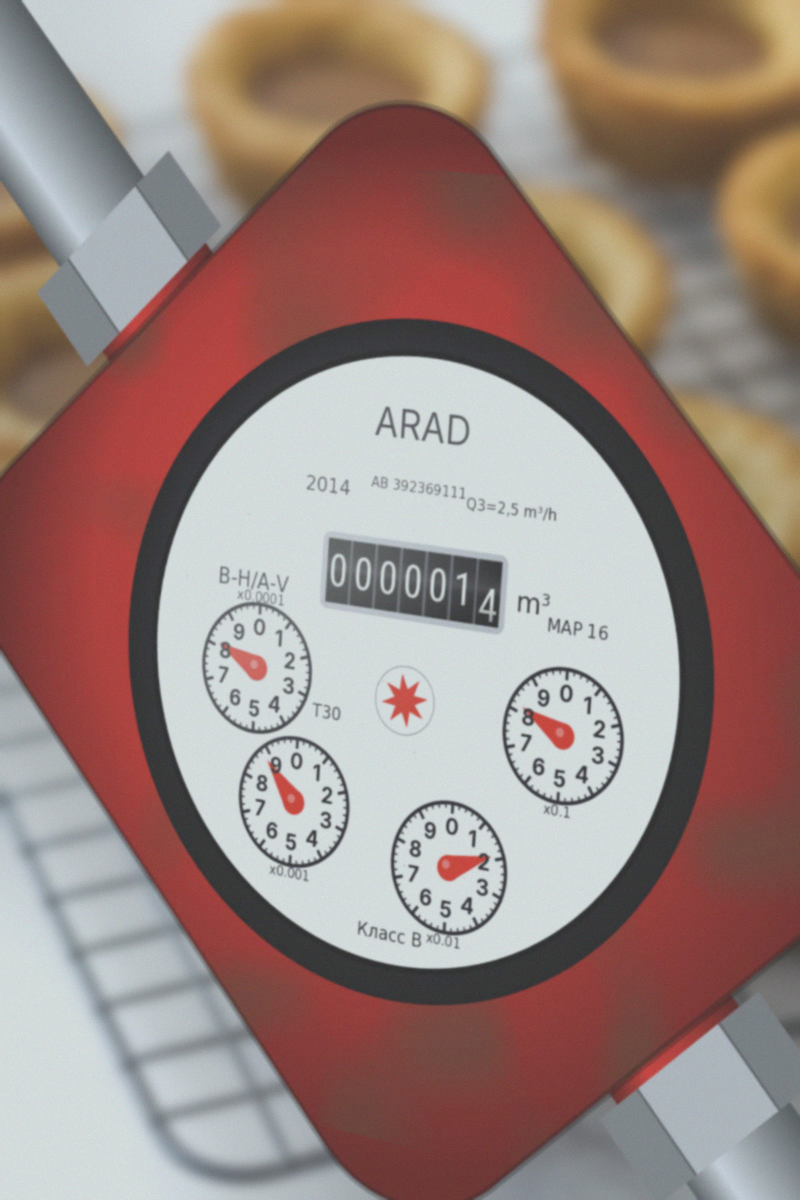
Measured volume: 13.8188 m³
